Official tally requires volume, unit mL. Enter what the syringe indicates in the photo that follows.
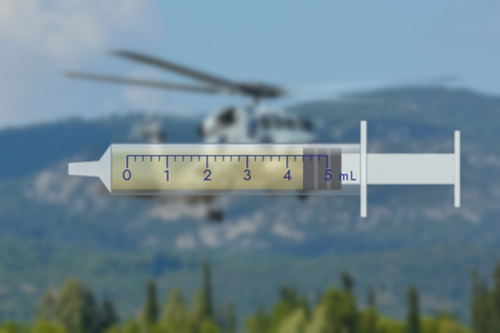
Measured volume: 4.4 mL
